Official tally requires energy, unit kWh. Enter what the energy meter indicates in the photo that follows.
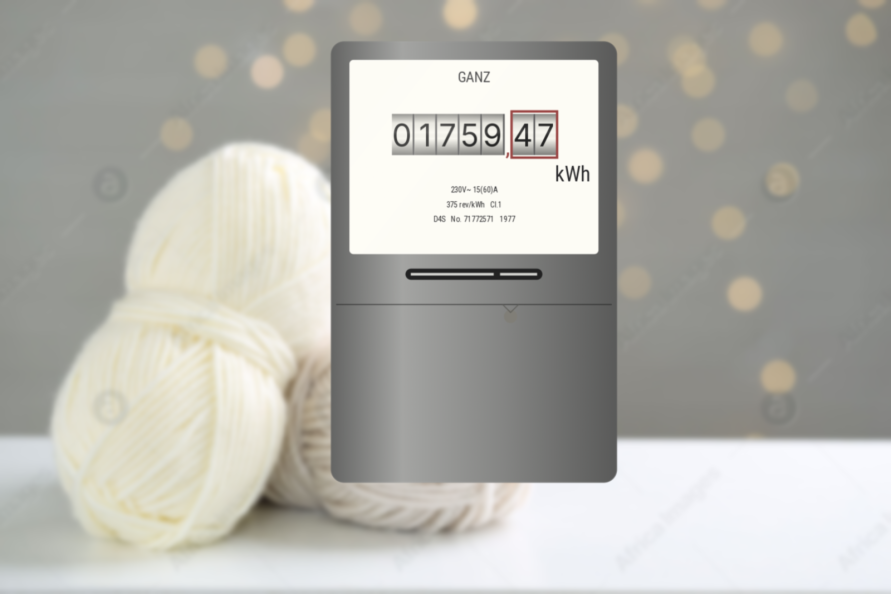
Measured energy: 1759.47 kWh
